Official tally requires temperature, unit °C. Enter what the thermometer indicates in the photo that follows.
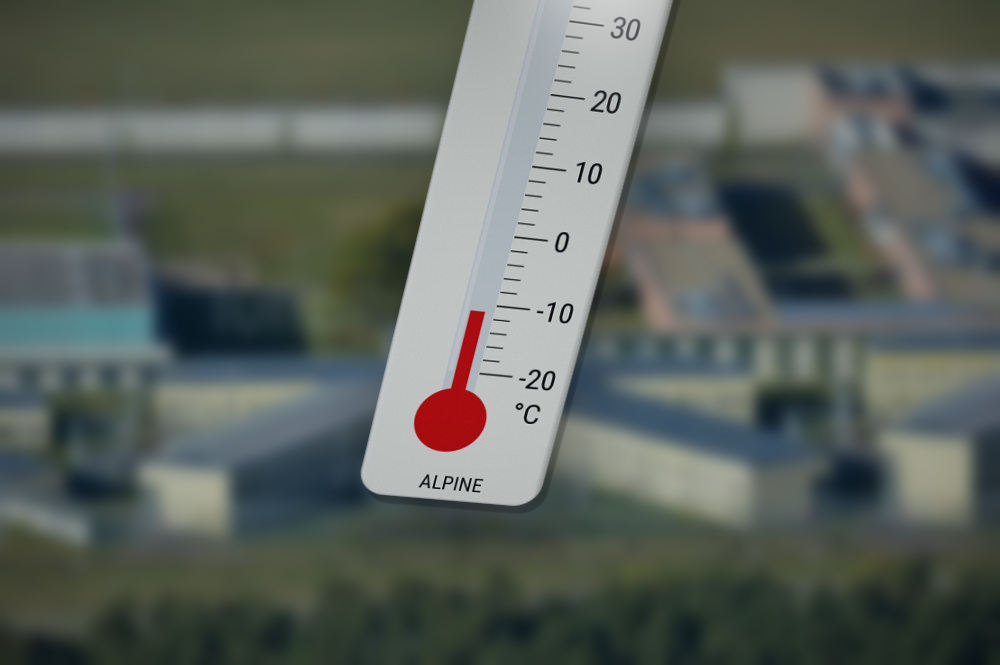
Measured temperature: -11 °C
